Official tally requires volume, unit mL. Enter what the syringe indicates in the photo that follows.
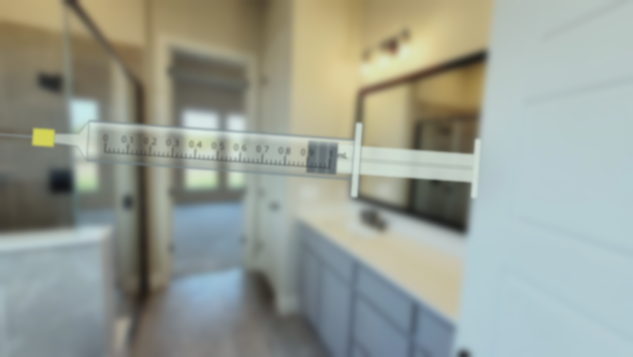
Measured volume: 0.9 mL
